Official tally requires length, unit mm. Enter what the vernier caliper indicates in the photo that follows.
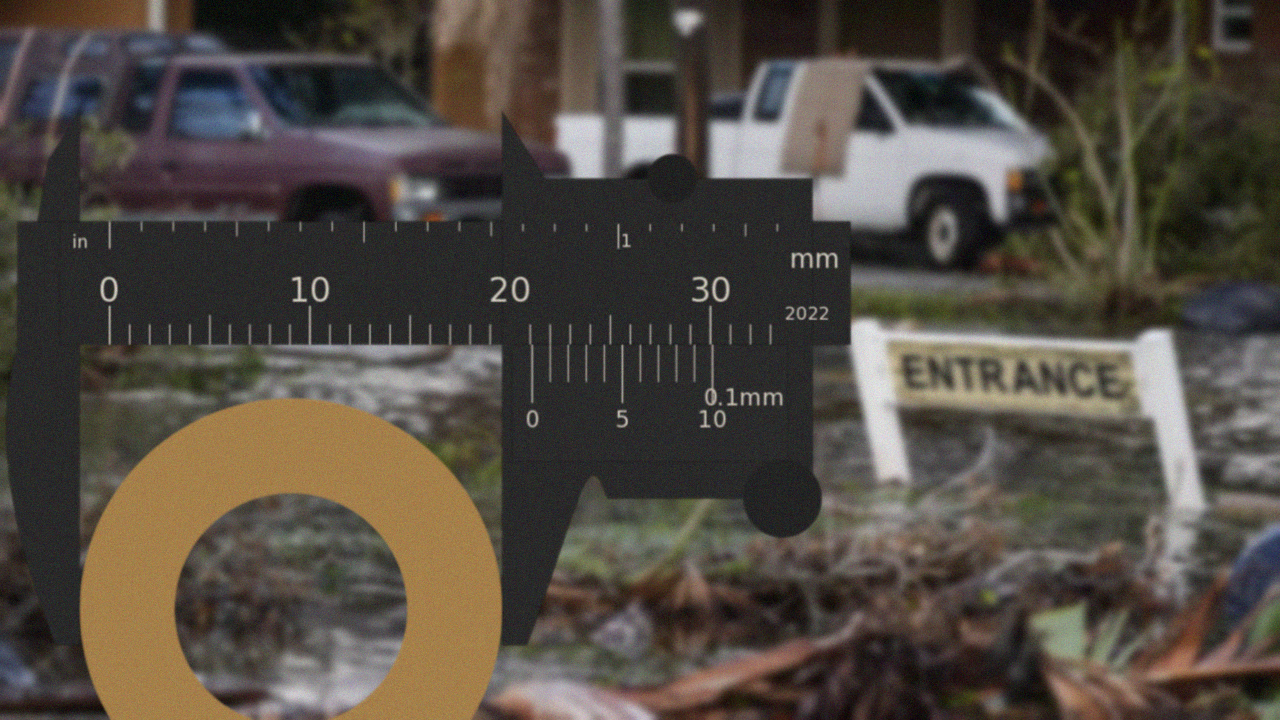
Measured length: 21.1 mm
